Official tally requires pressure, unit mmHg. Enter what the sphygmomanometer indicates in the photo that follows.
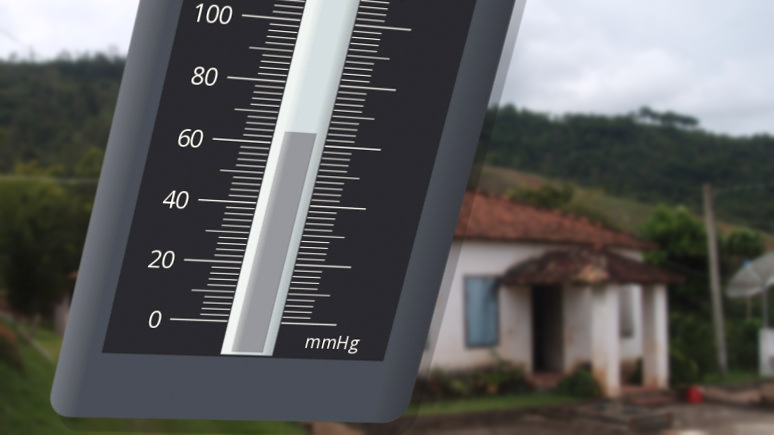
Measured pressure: 64 mmHg
